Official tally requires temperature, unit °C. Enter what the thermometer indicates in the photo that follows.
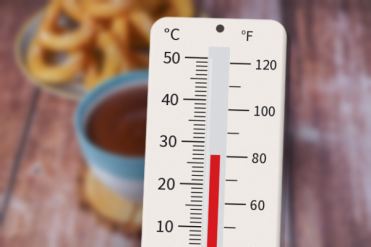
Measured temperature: 27 °C
